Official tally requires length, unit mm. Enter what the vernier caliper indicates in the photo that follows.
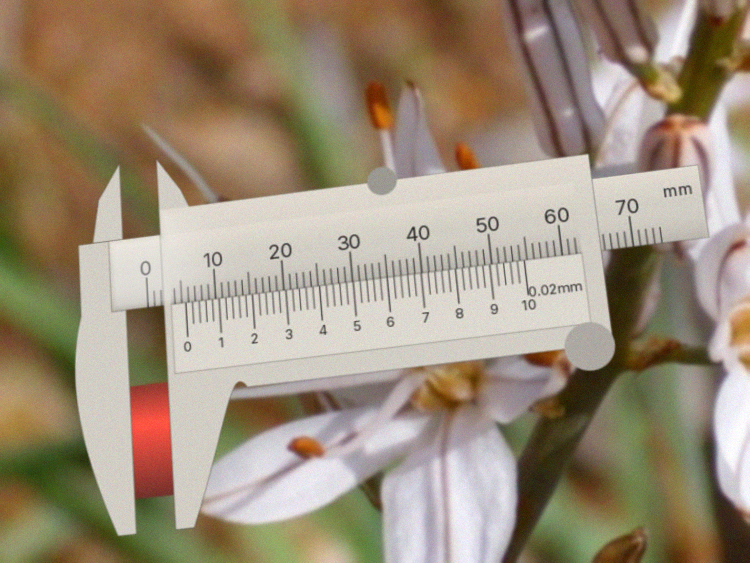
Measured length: 5.6 mm
